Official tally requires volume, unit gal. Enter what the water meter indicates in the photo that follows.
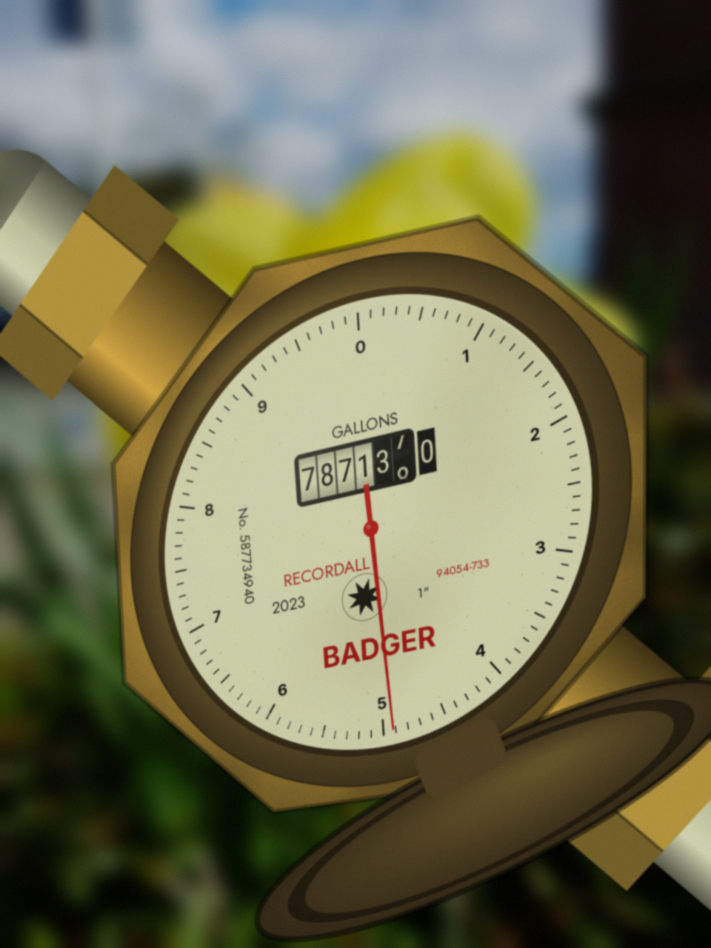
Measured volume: 7871374.9 gal
